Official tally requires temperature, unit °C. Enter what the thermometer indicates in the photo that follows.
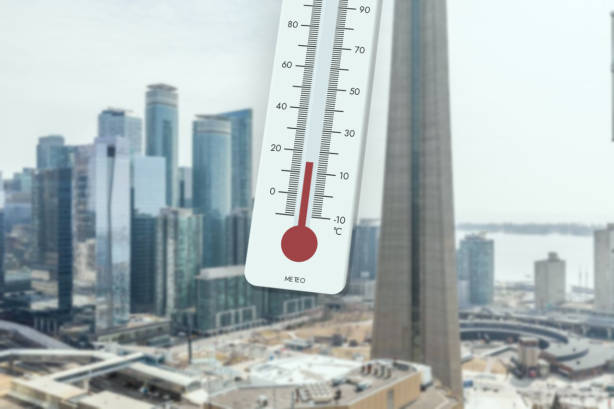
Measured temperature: 15 °C
